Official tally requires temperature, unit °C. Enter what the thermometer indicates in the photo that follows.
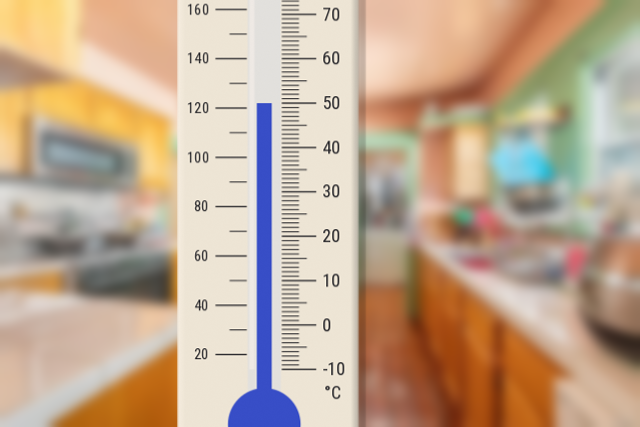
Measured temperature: 50 °C
